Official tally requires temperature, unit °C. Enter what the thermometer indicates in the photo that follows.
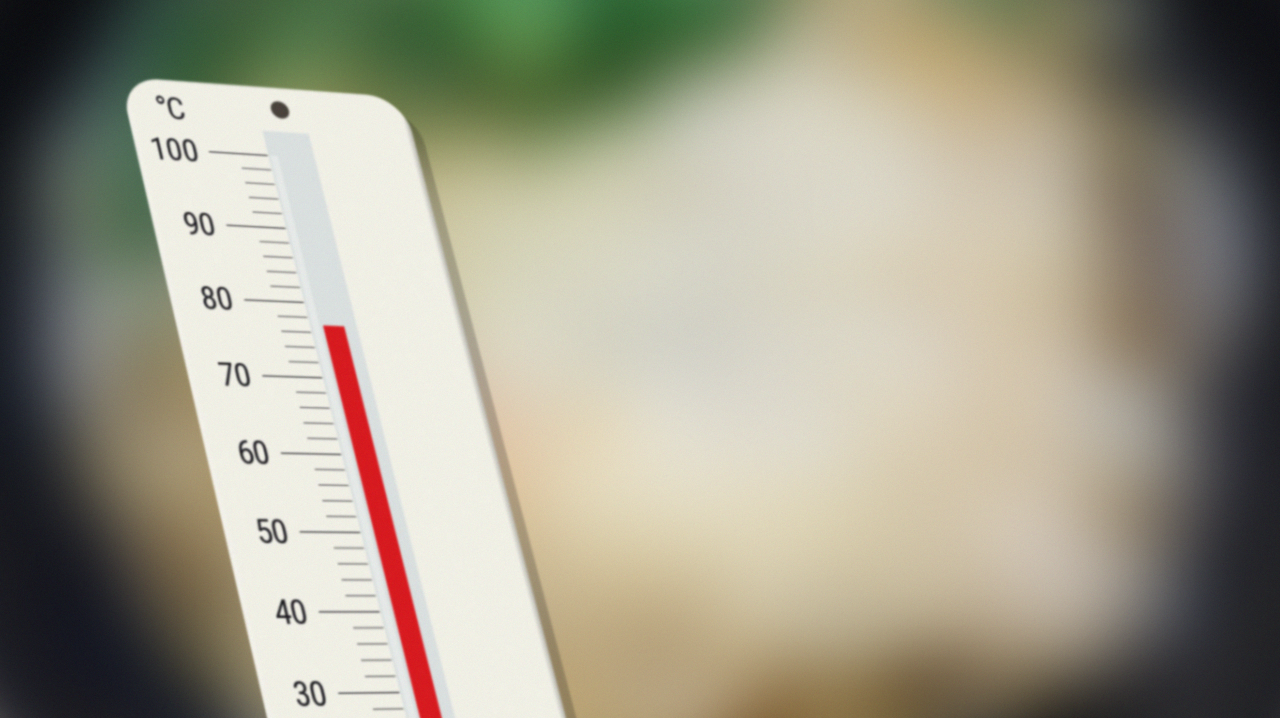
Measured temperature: 77 °C
